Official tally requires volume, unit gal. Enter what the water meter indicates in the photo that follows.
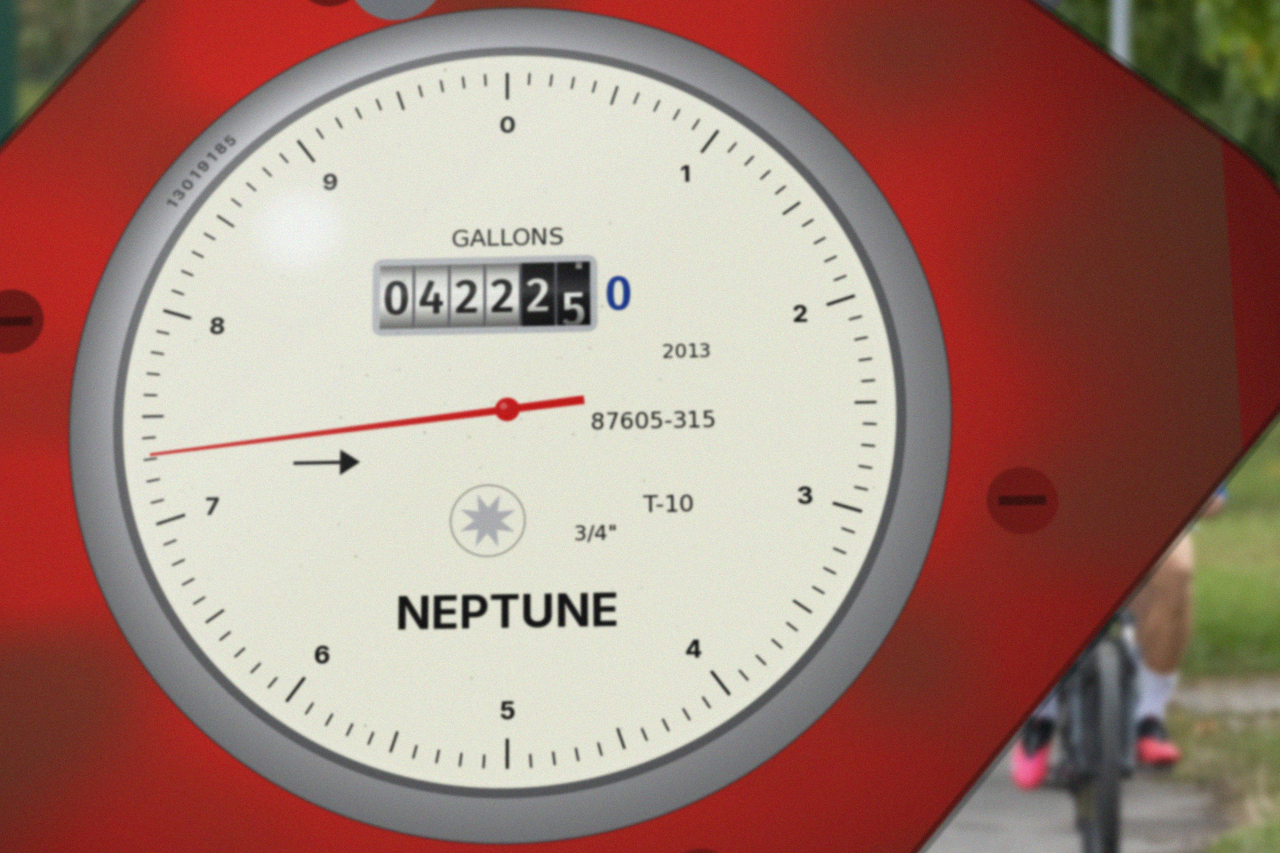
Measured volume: 422247.3 gal
